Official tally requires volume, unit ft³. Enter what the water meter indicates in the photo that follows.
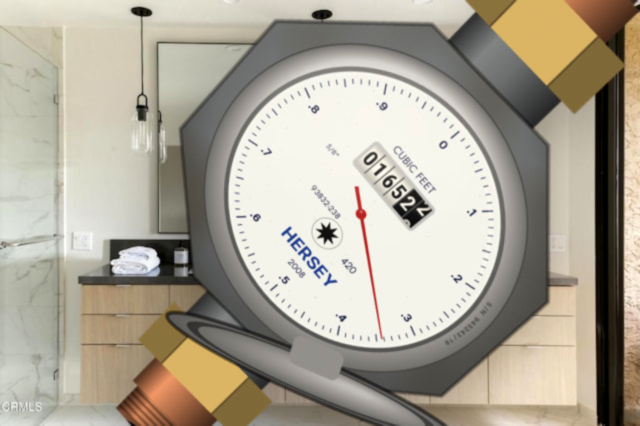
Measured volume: 16522.34 ft³
